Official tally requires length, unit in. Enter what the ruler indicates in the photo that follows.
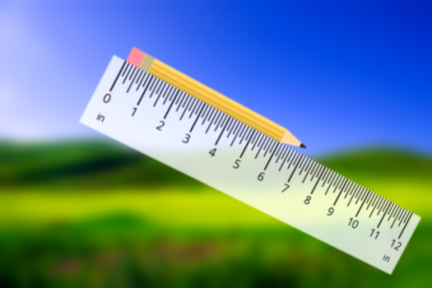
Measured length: 7 in
